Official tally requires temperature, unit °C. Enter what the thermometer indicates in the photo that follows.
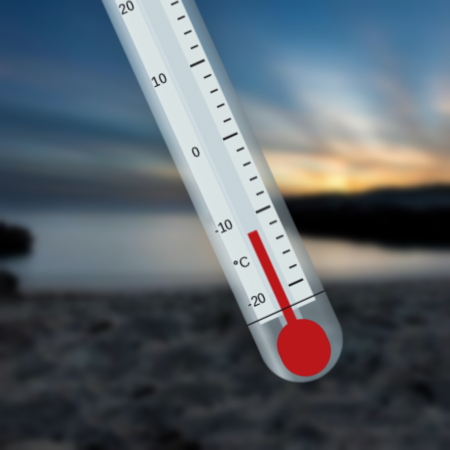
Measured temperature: -12 °C
